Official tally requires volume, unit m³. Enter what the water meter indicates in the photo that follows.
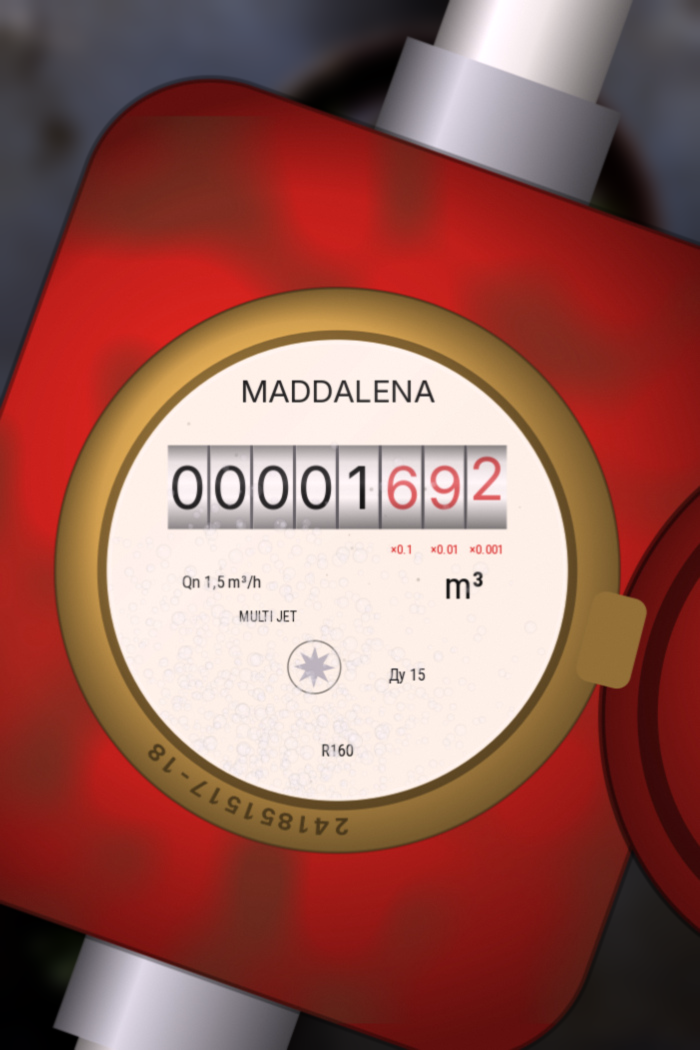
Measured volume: 1.692 m³
